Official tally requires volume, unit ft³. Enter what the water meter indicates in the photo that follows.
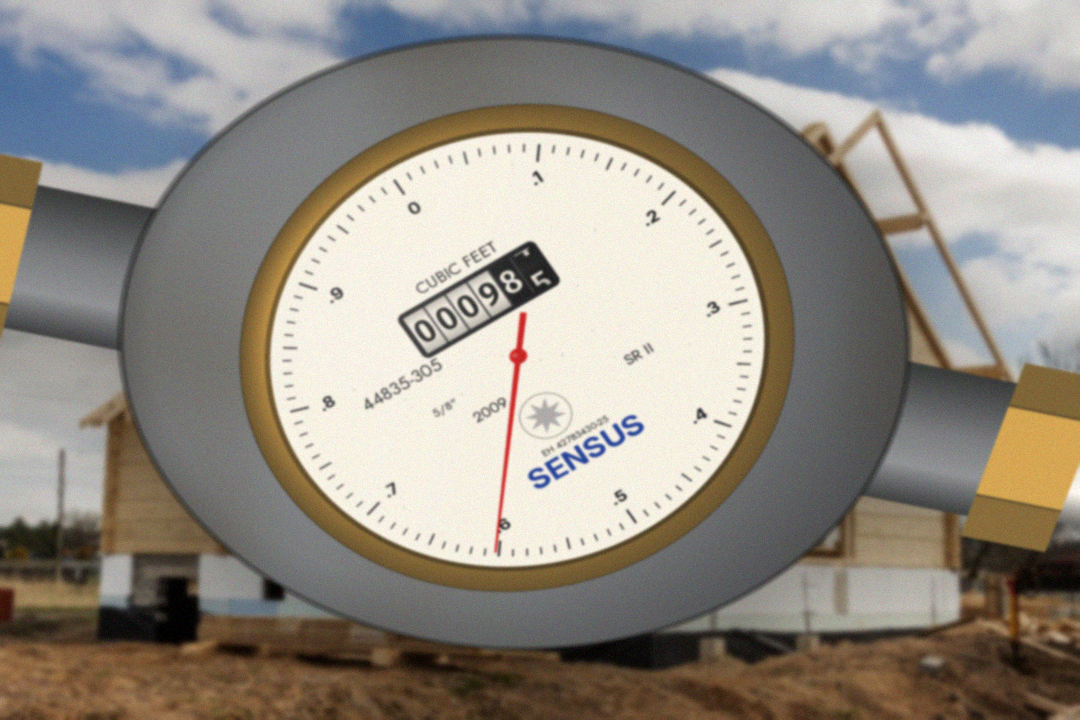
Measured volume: 984.60 ft³
